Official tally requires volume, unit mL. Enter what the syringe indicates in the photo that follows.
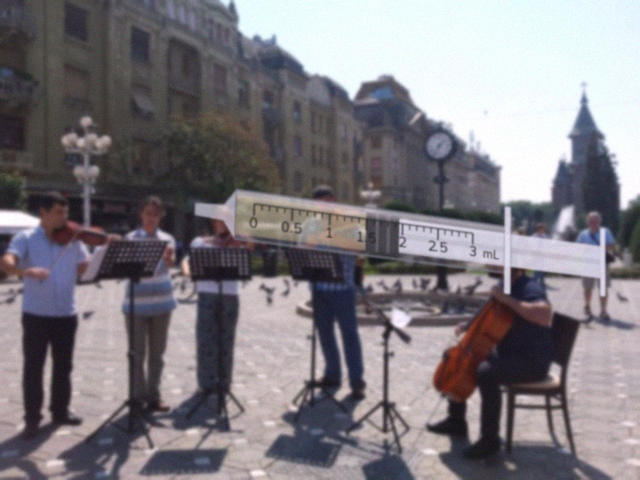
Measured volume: 1.5 mL
